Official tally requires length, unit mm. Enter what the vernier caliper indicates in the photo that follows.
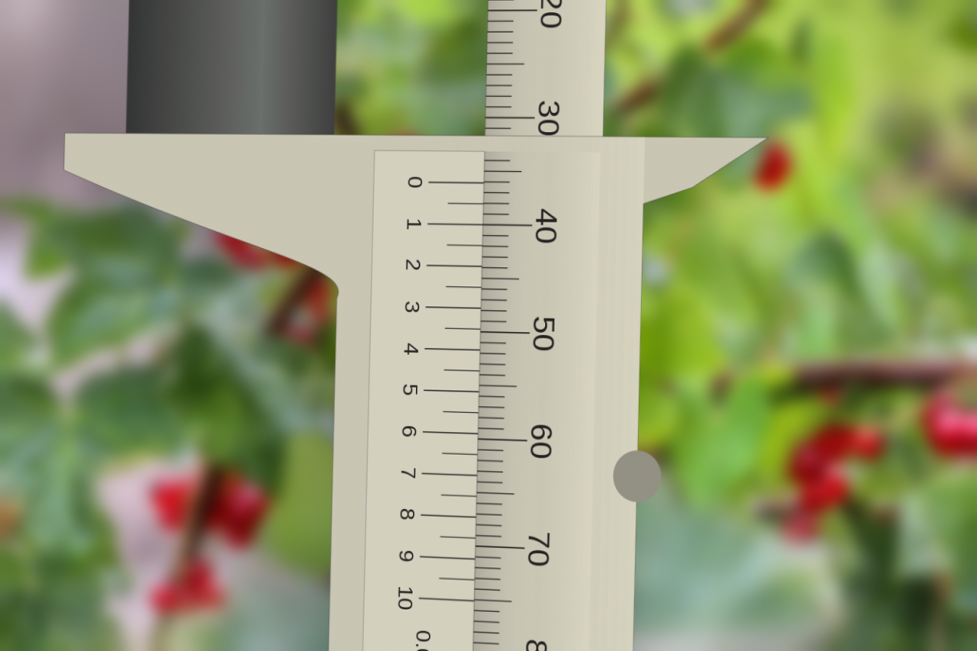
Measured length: 36.1 mm
